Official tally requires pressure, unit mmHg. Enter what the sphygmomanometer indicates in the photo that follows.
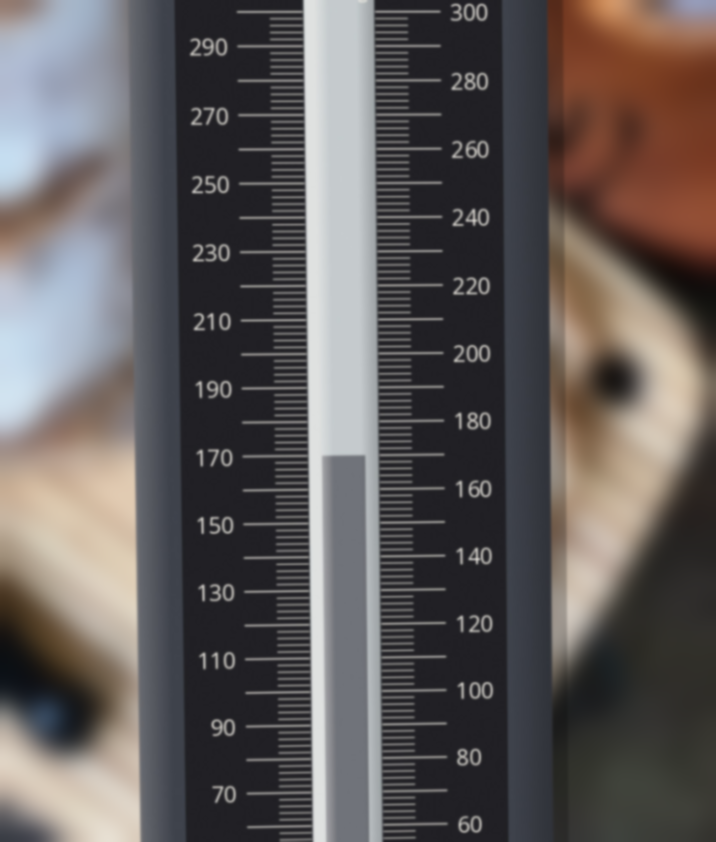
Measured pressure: 170 mmHg
